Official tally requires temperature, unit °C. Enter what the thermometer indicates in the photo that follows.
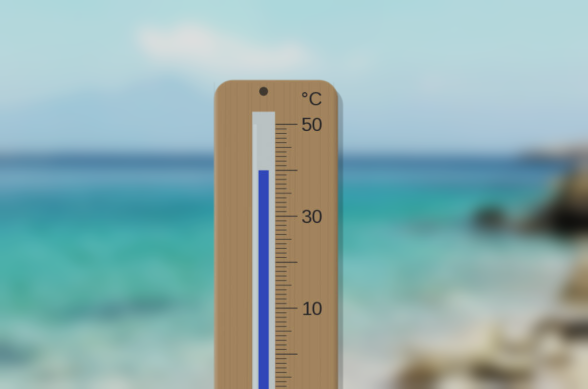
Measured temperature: 40 °C
